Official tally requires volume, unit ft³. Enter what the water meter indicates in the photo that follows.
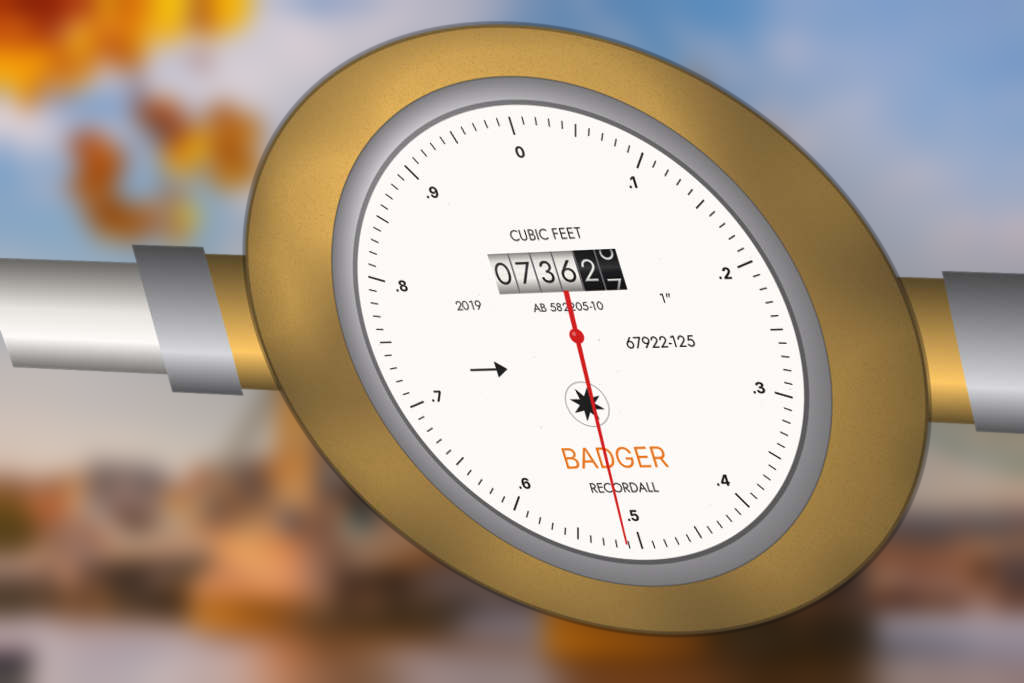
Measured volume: 73626.51 ft³
